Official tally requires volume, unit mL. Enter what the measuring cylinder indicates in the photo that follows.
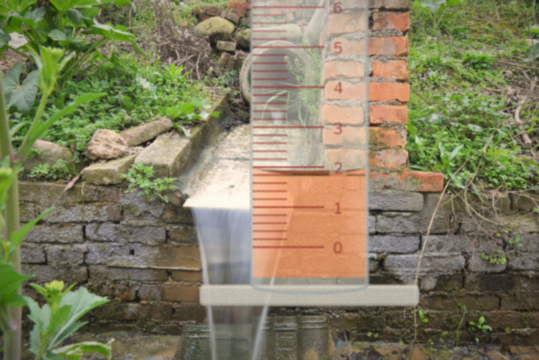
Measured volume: 1.8 mL
